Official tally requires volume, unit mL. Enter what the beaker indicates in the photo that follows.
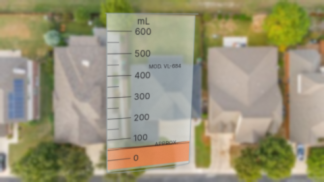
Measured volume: 50 mL
